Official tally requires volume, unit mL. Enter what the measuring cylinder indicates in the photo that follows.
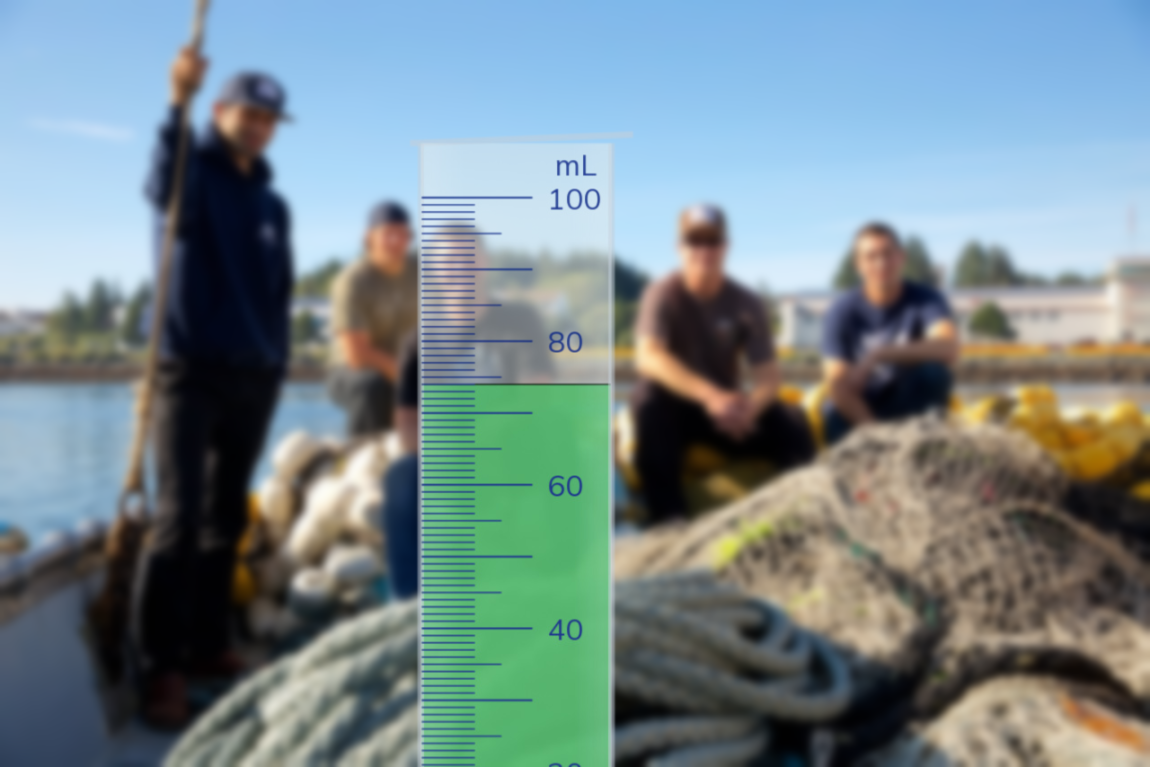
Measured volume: 74 mL
